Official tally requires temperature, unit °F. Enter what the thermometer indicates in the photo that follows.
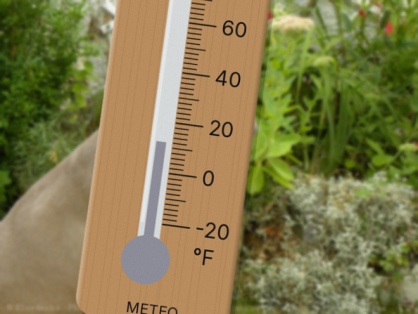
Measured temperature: 12 °F
